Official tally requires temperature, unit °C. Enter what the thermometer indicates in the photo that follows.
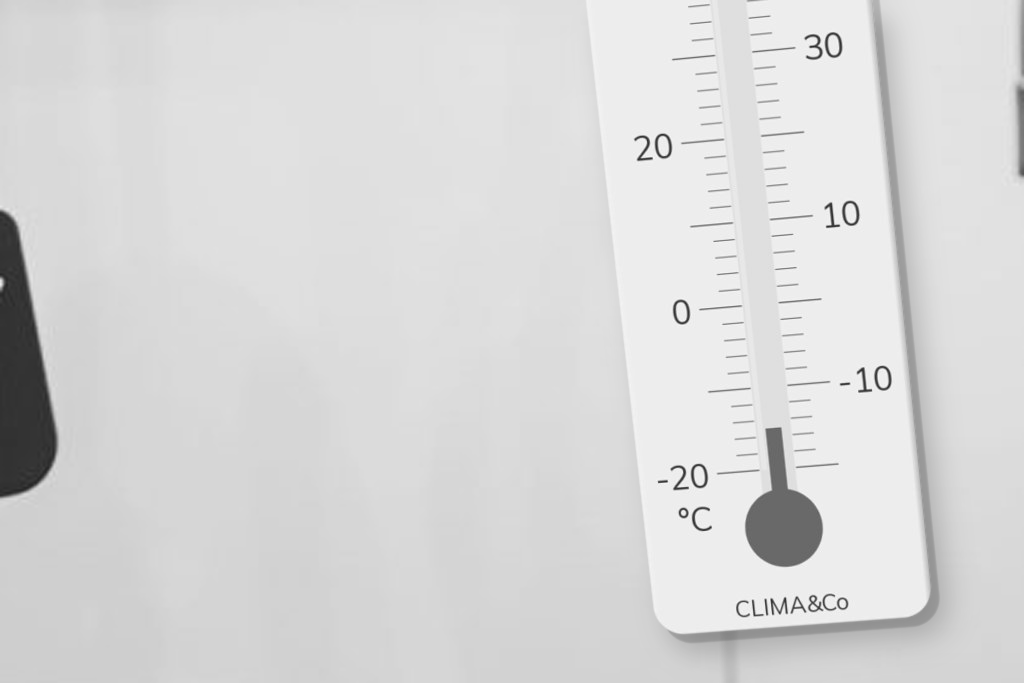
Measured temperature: -15 °C
